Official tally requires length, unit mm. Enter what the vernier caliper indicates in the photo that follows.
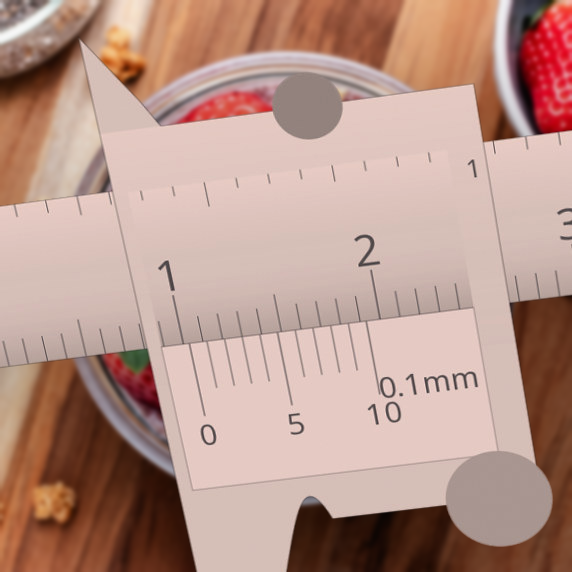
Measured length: 10.3 mm
